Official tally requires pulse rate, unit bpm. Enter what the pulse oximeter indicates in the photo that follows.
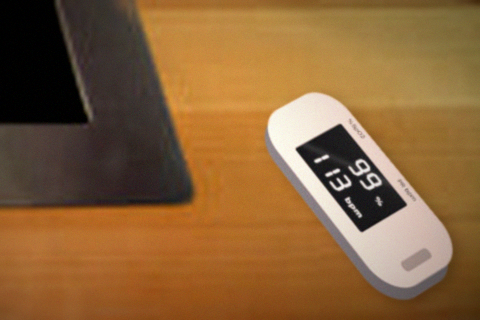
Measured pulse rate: 113 bpm
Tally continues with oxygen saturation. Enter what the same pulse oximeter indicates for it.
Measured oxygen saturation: 99 %
